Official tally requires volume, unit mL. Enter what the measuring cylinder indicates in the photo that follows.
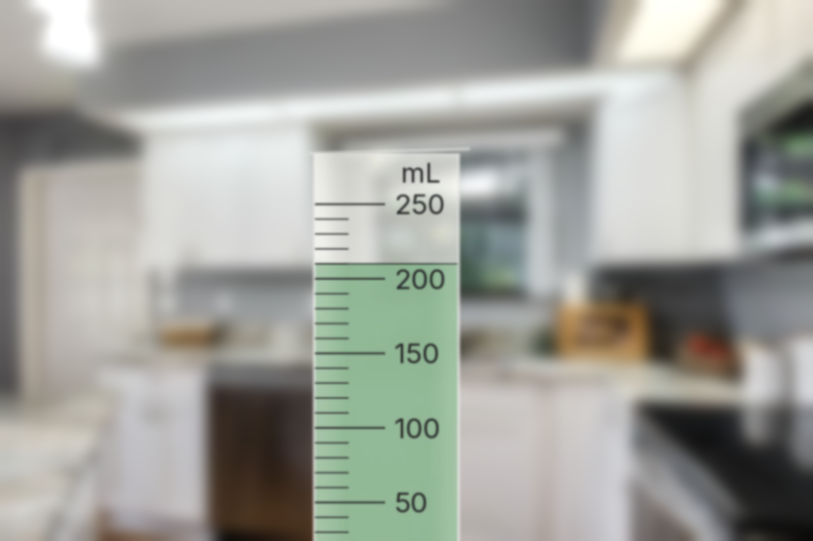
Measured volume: 210 mL
